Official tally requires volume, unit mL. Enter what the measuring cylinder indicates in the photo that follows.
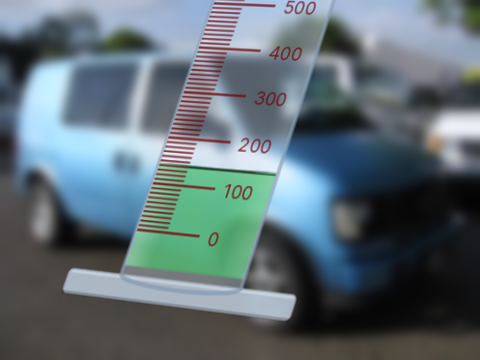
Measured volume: 140 mL
